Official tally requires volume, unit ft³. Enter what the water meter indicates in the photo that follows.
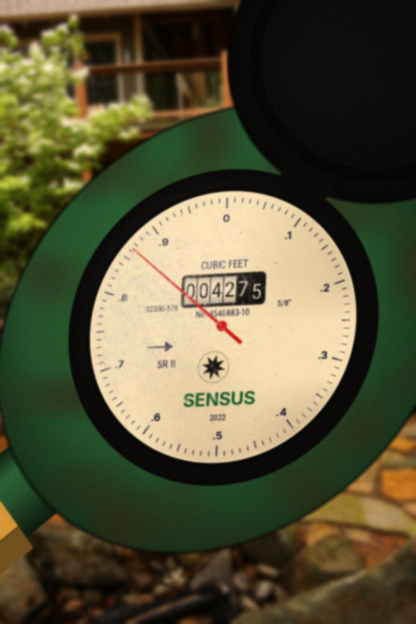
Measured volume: 4274.86 ft³
